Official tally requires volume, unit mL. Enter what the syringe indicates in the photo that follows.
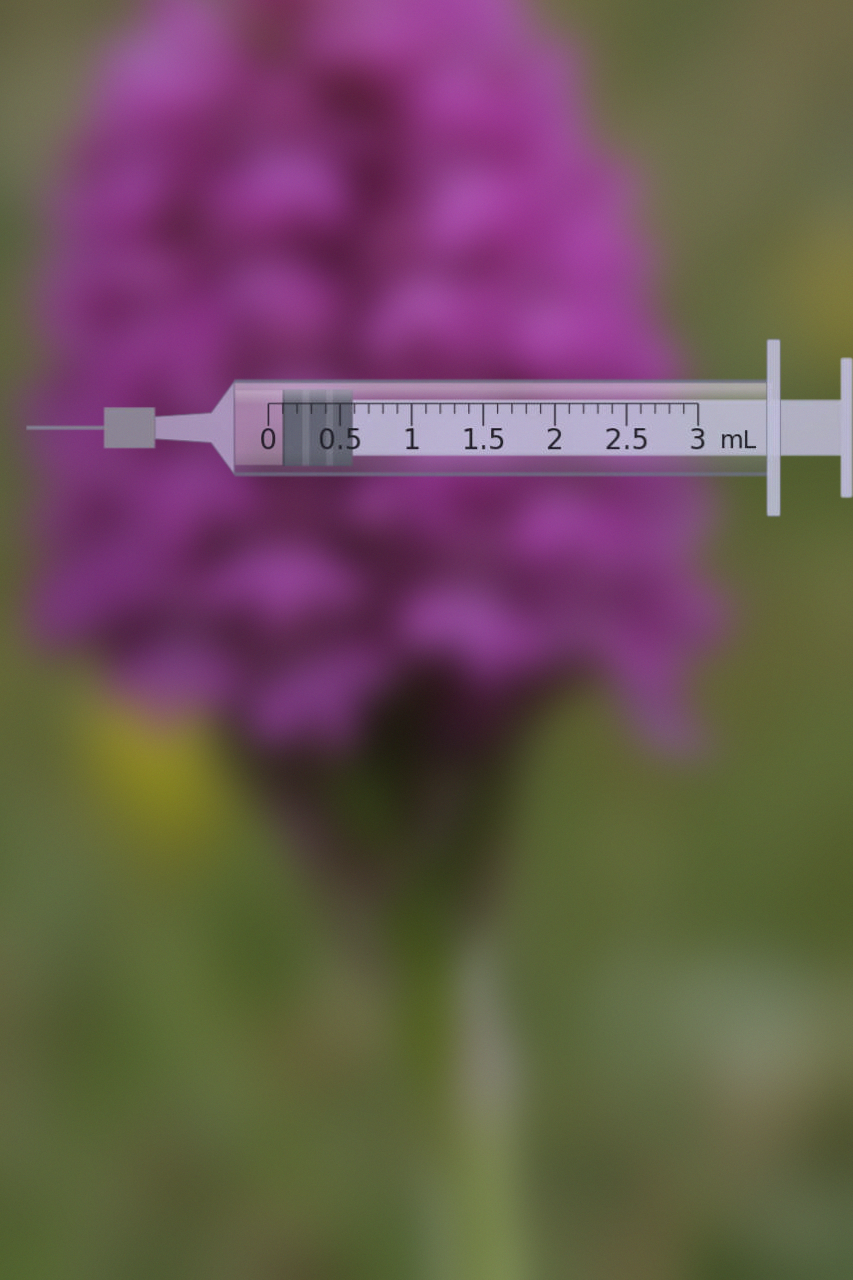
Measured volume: 0.1 mL
